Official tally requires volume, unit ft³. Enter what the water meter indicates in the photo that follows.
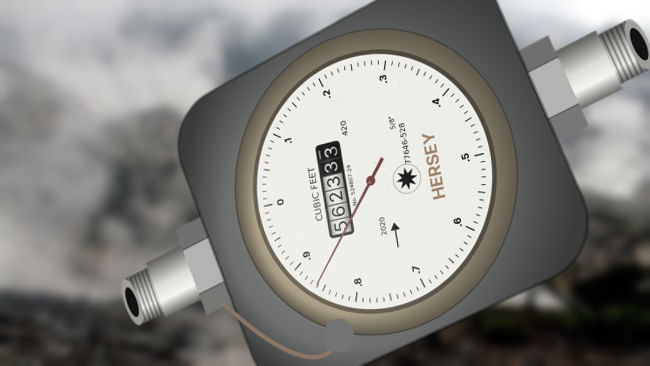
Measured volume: 562332.86 ft³
